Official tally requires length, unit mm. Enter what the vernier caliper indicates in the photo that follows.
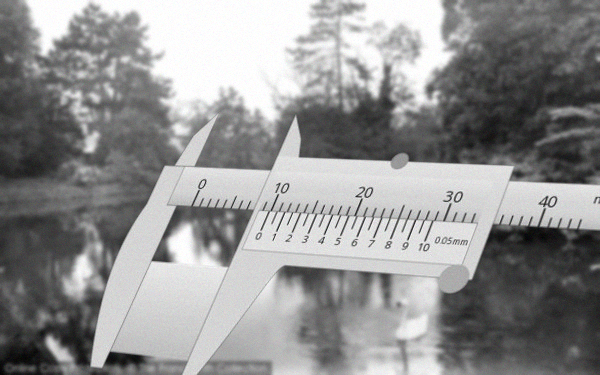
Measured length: 9.8 mm
